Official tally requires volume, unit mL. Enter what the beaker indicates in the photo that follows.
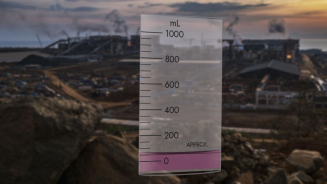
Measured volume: 50 mL
